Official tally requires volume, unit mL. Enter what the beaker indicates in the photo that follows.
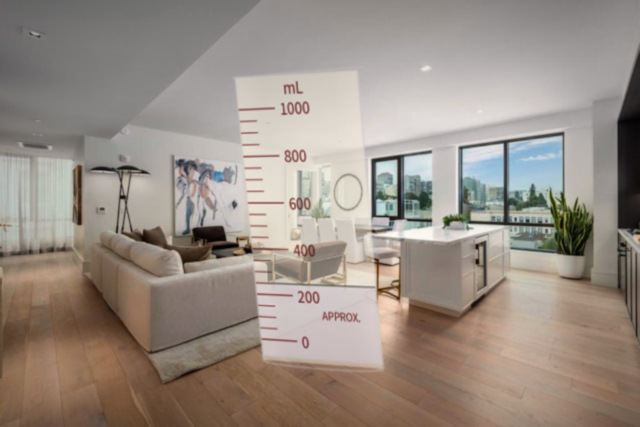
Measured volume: 250 mL
